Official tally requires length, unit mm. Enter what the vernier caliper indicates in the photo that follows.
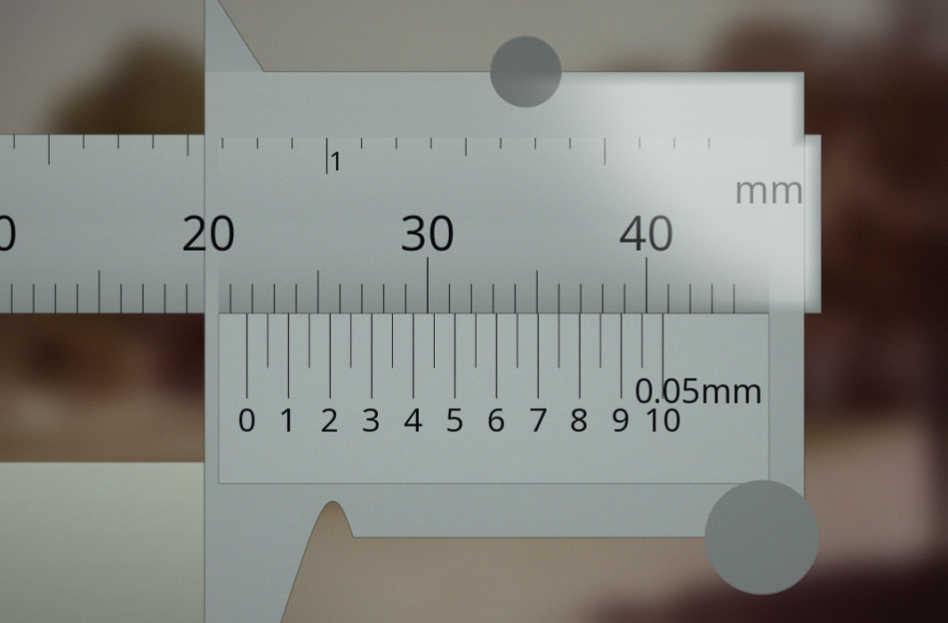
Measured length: 21.75 mm
